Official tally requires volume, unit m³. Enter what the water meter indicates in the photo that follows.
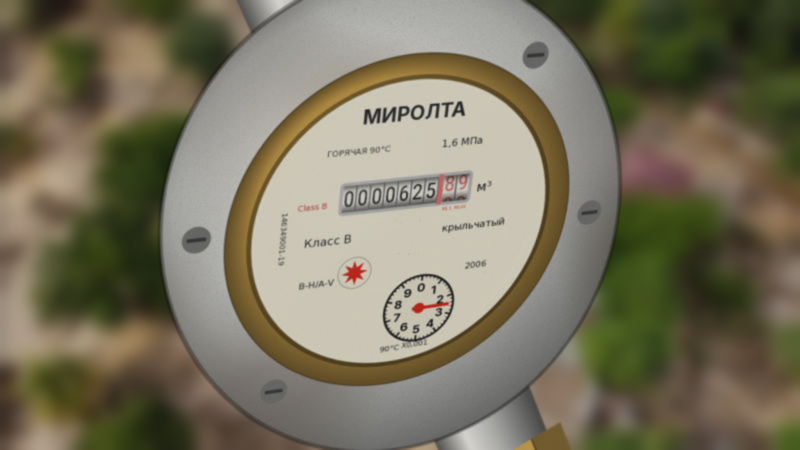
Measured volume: 625.892 m³
